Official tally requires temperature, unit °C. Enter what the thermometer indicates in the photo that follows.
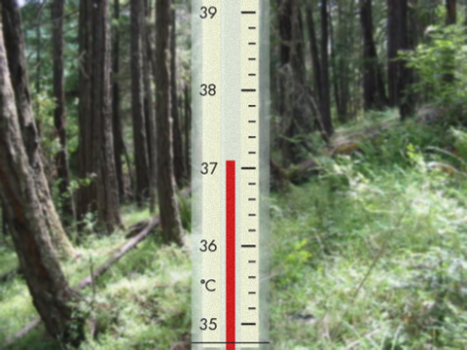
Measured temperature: 37.1 °C
